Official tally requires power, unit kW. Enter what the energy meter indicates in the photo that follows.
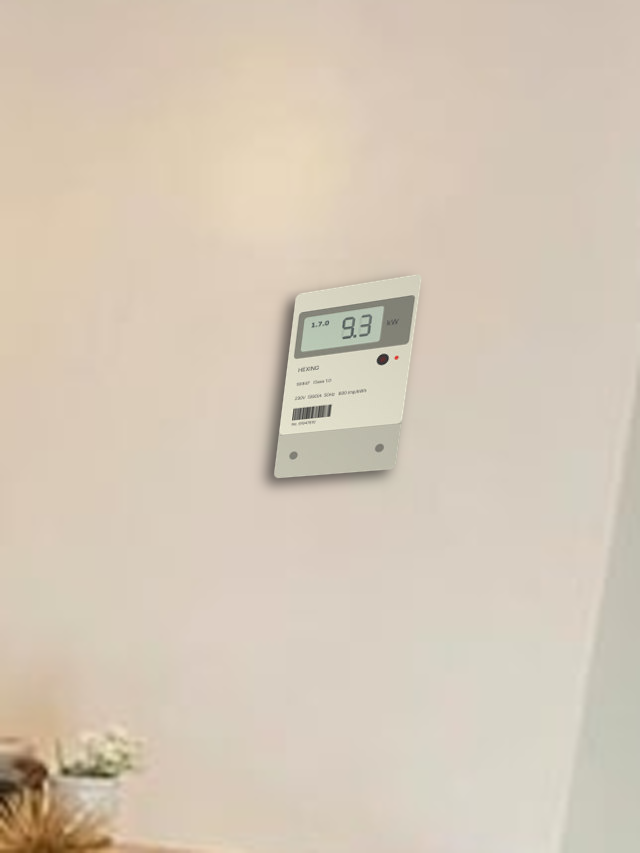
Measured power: 9.3 kW
